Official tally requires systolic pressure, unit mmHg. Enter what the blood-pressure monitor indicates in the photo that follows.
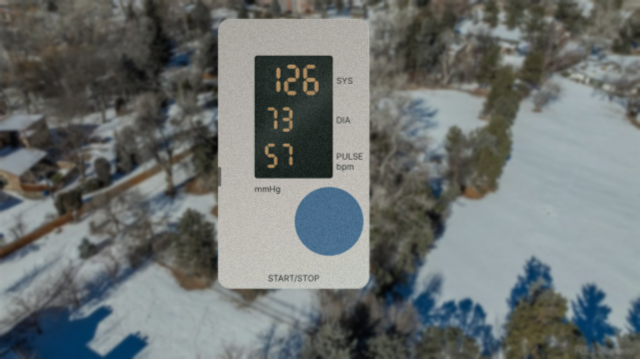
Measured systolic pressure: 126 mmHg
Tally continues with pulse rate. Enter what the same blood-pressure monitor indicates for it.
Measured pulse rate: 57 bpm
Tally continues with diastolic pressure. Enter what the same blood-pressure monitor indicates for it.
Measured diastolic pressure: 73 mmHg
